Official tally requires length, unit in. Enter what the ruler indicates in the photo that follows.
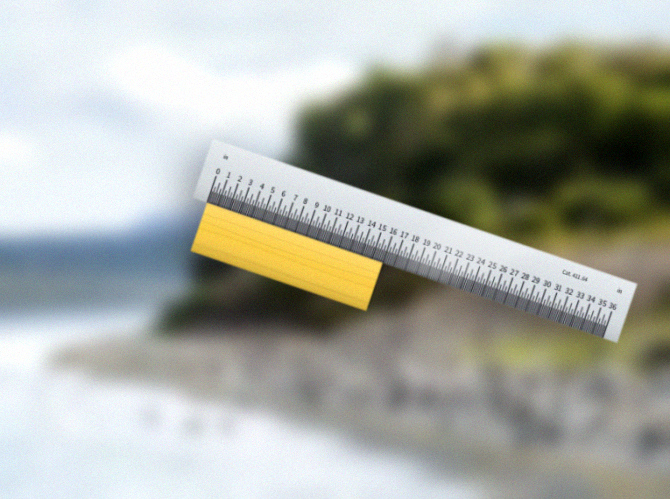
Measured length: 16 in
